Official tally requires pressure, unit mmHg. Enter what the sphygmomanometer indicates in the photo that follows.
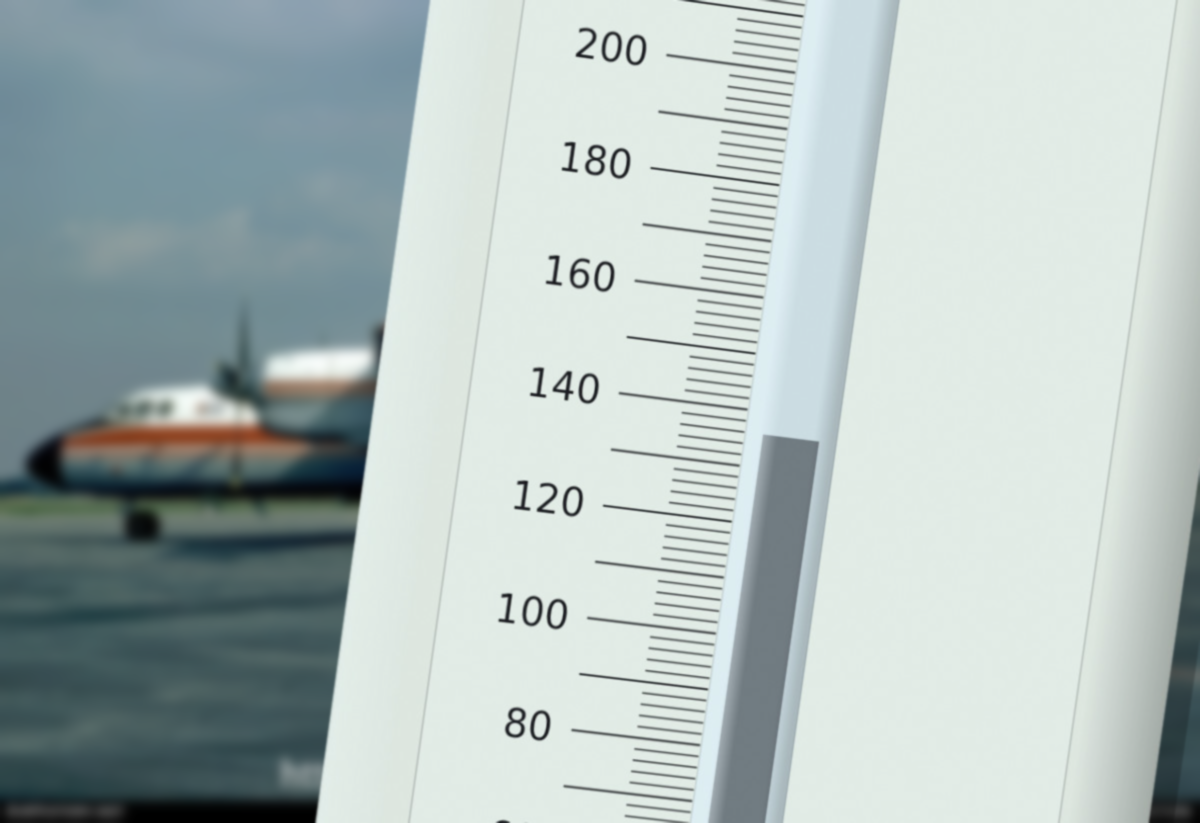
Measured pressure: 136 mmHg
